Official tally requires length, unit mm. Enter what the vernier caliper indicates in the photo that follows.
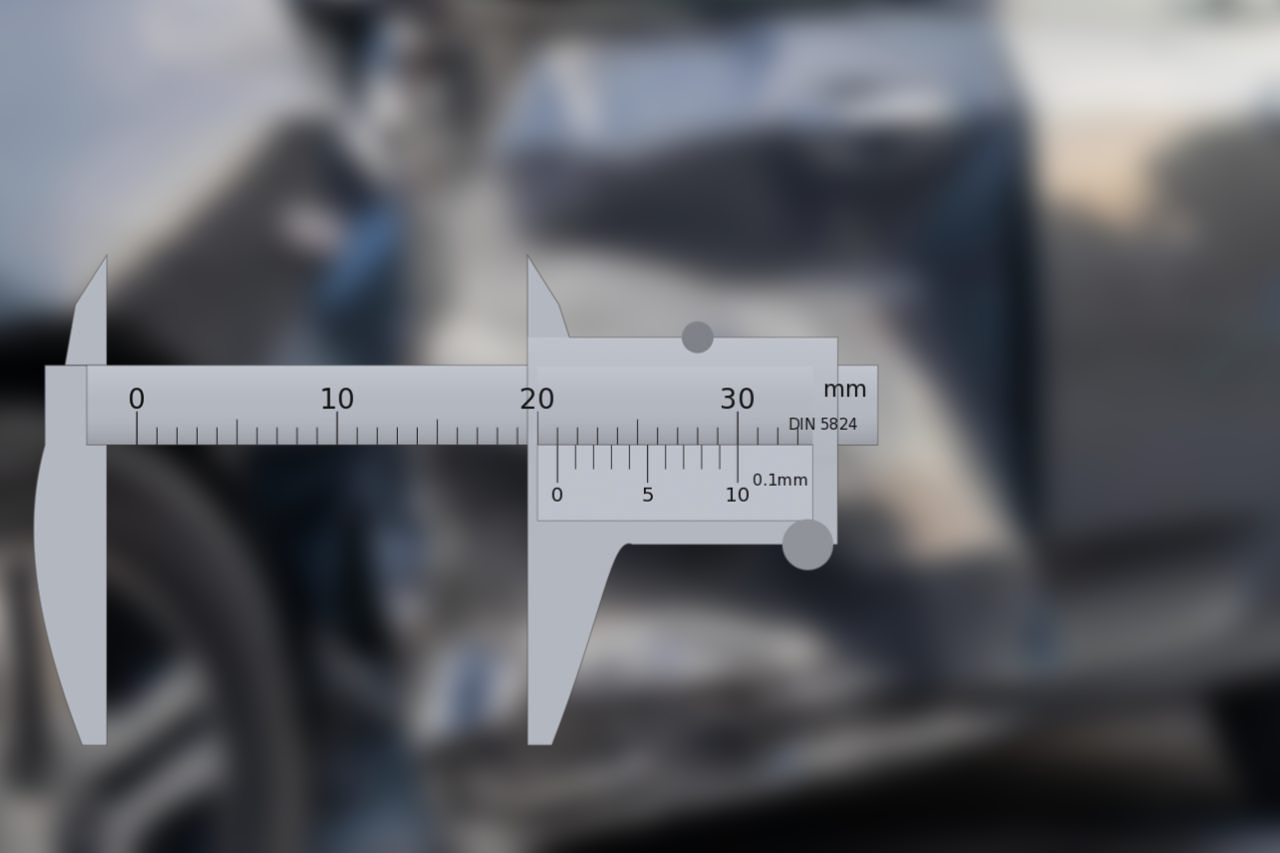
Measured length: 21.0 mm
